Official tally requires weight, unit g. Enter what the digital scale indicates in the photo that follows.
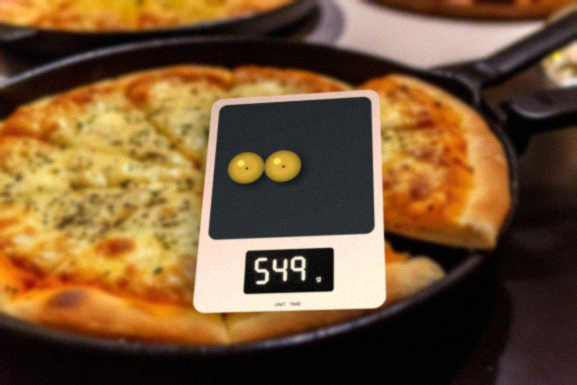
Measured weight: 549 g
